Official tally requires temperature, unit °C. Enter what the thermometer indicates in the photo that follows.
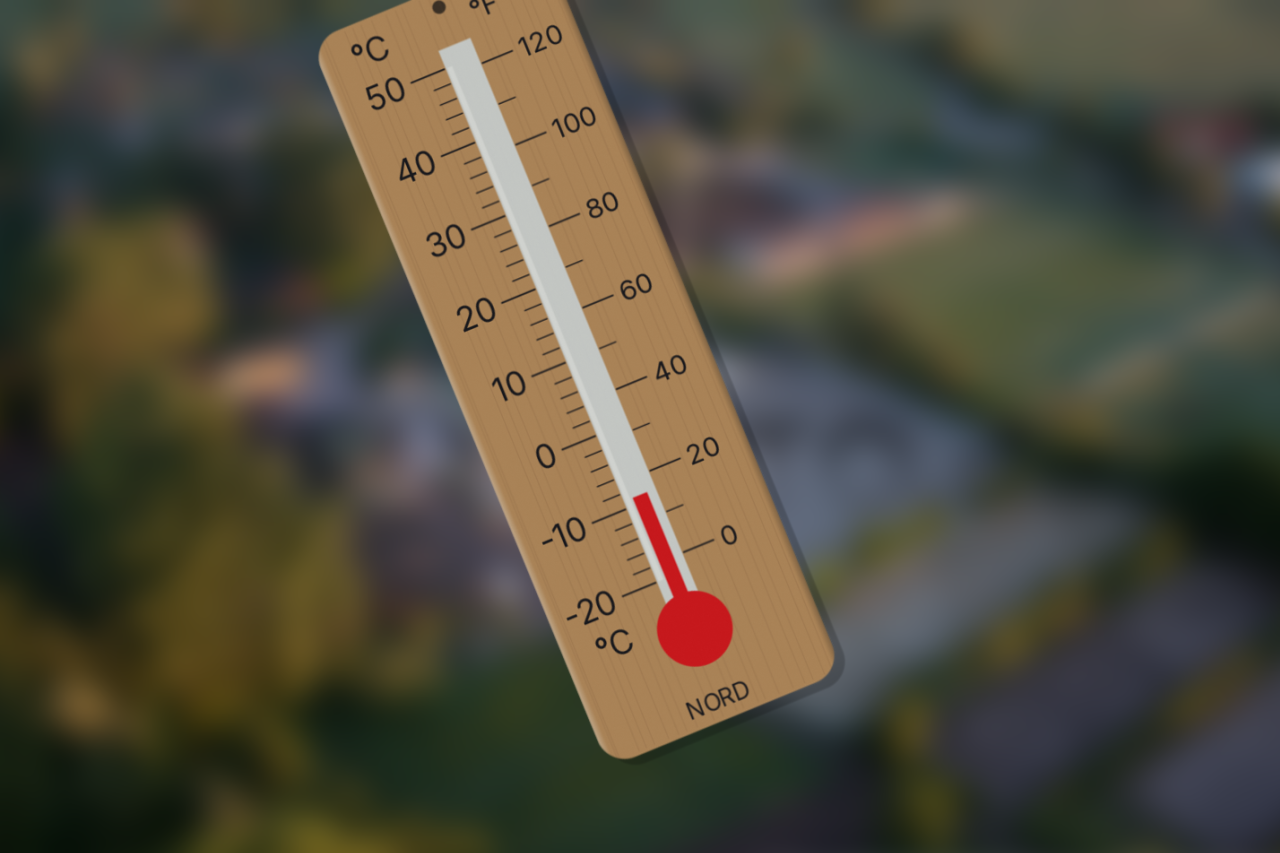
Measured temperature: -9 °C
